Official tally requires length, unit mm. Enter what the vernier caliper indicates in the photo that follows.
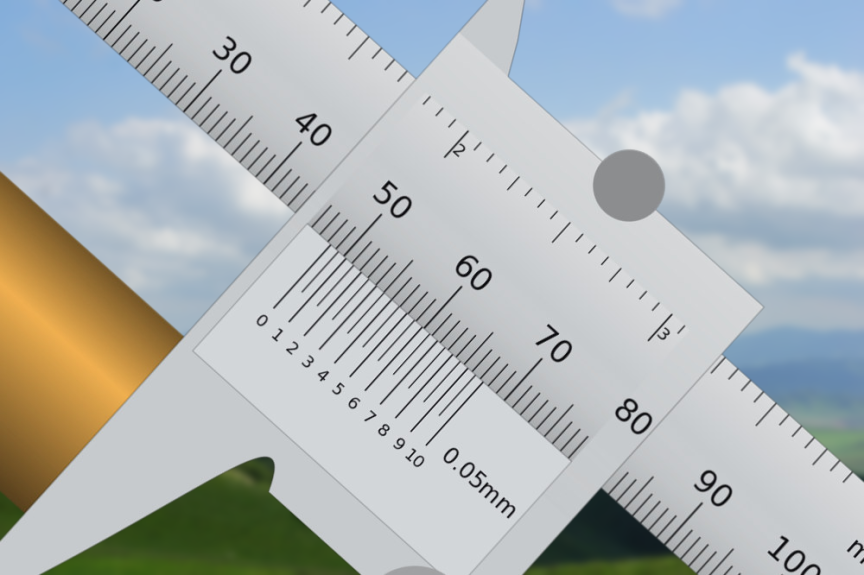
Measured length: 48.4 mm
